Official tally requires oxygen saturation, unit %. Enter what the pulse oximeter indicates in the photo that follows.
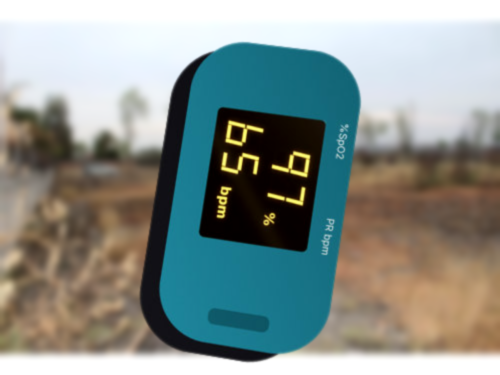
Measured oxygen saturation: 97 %
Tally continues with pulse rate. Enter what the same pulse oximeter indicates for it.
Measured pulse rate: 65 bpm
